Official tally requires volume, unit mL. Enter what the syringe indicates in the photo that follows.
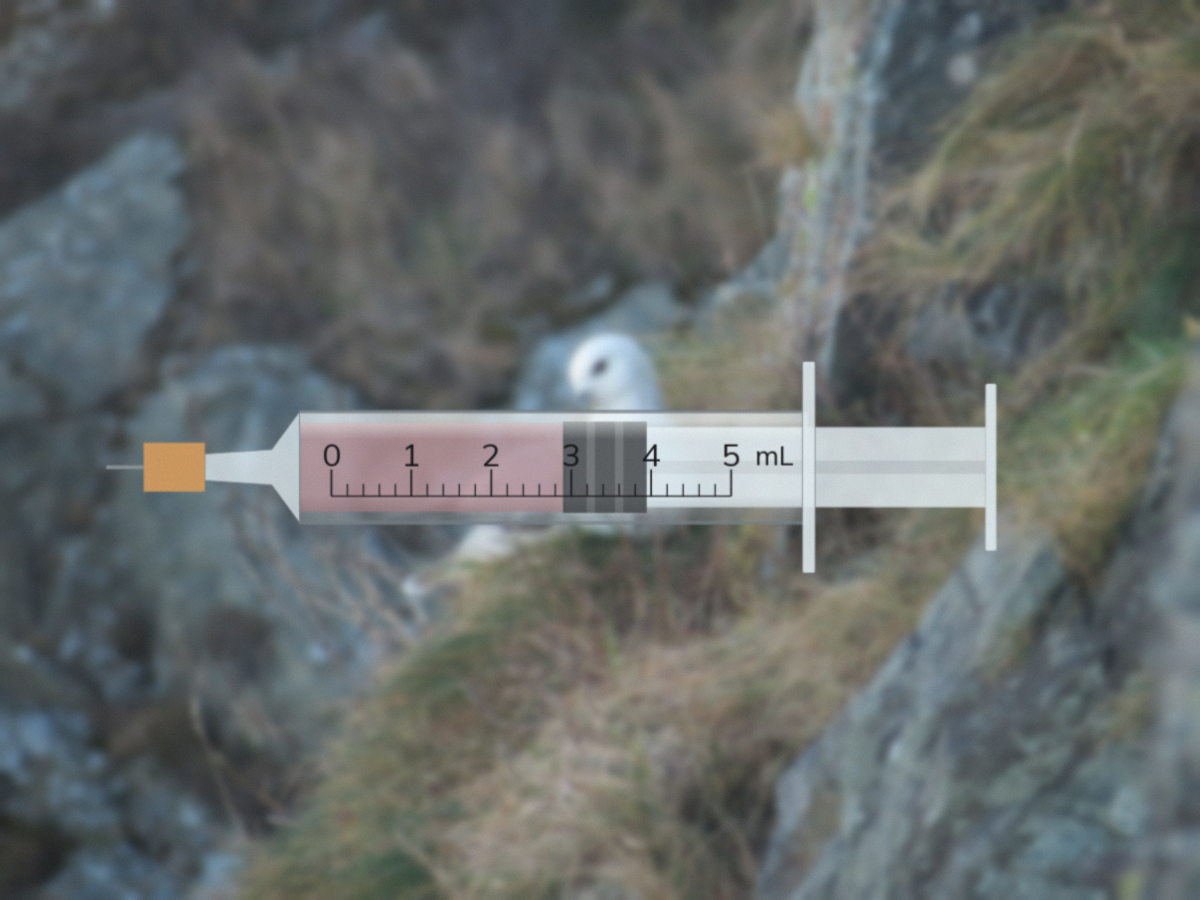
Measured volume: 2.9 mL
